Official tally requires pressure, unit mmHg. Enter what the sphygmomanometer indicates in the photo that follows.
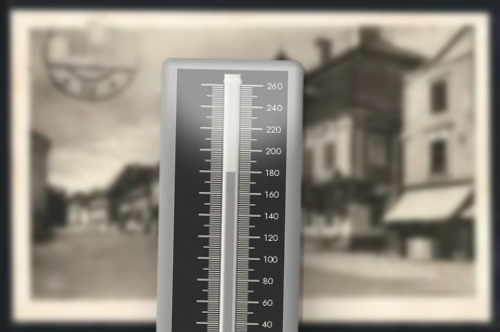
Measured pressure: 180 mmHg
